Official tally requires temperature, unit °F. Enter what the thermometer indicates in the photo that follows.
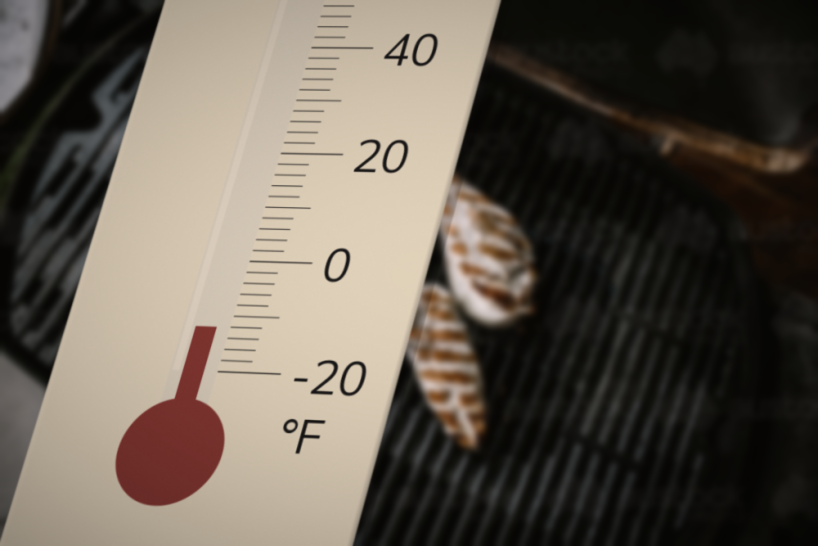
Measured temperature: -12 °F
